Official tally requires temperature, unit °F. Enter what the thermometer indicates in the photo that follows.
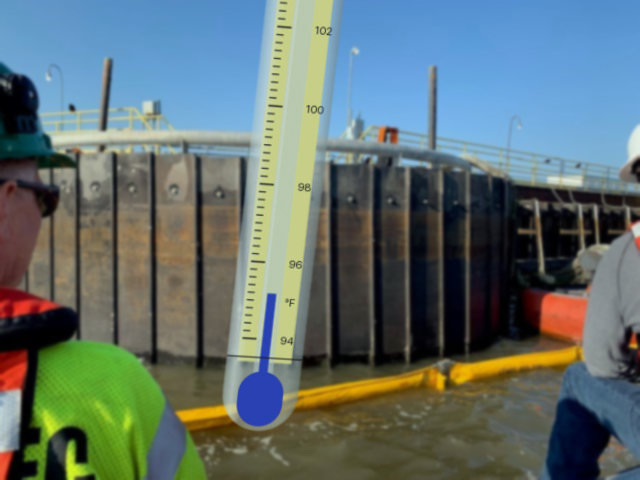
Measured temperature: 95.2 °F
